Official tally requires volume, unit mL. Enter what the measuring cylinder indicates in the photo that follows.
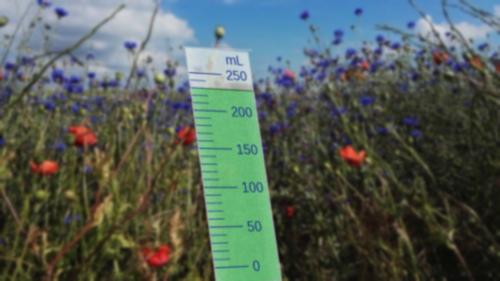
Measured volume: 230 mL
